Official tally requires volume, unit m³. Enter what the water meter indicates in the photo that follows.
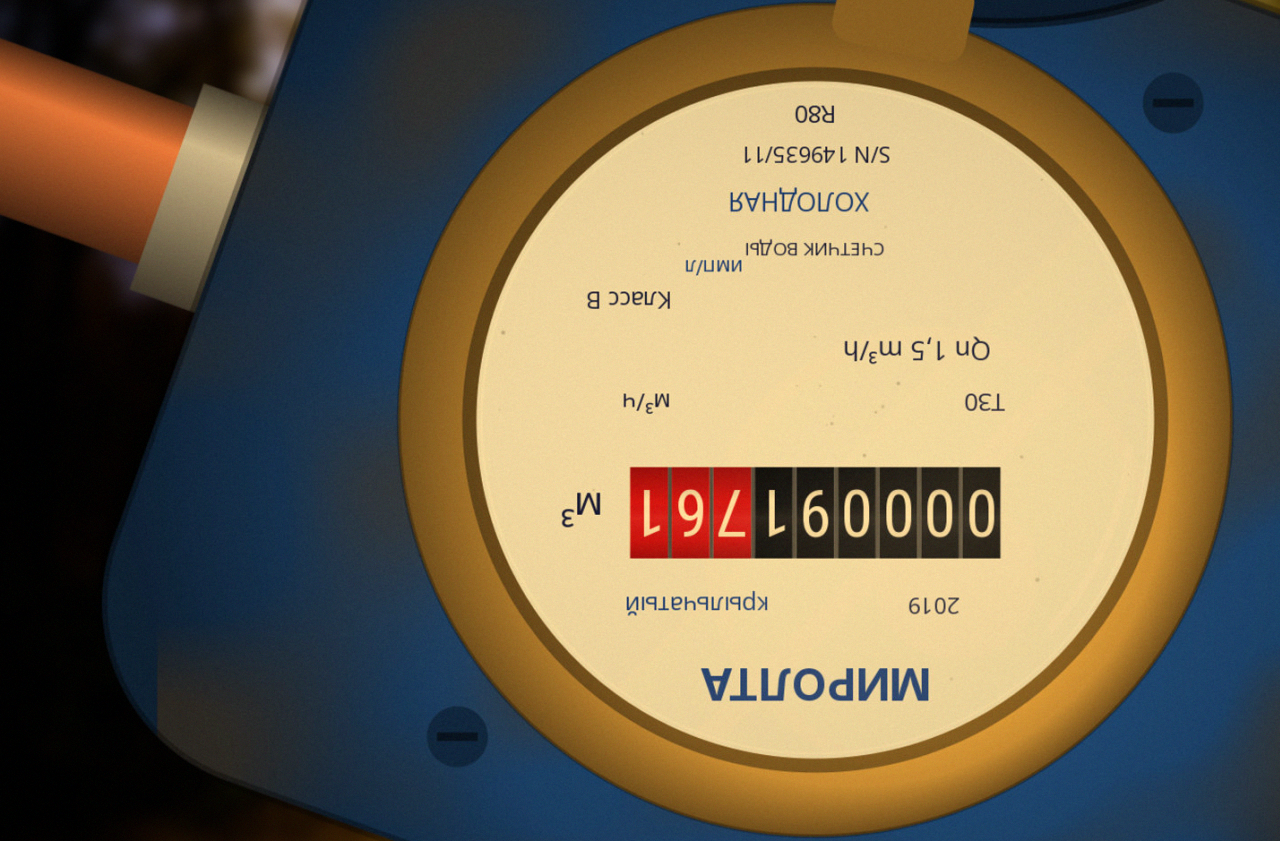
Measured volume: 91.761 m³
